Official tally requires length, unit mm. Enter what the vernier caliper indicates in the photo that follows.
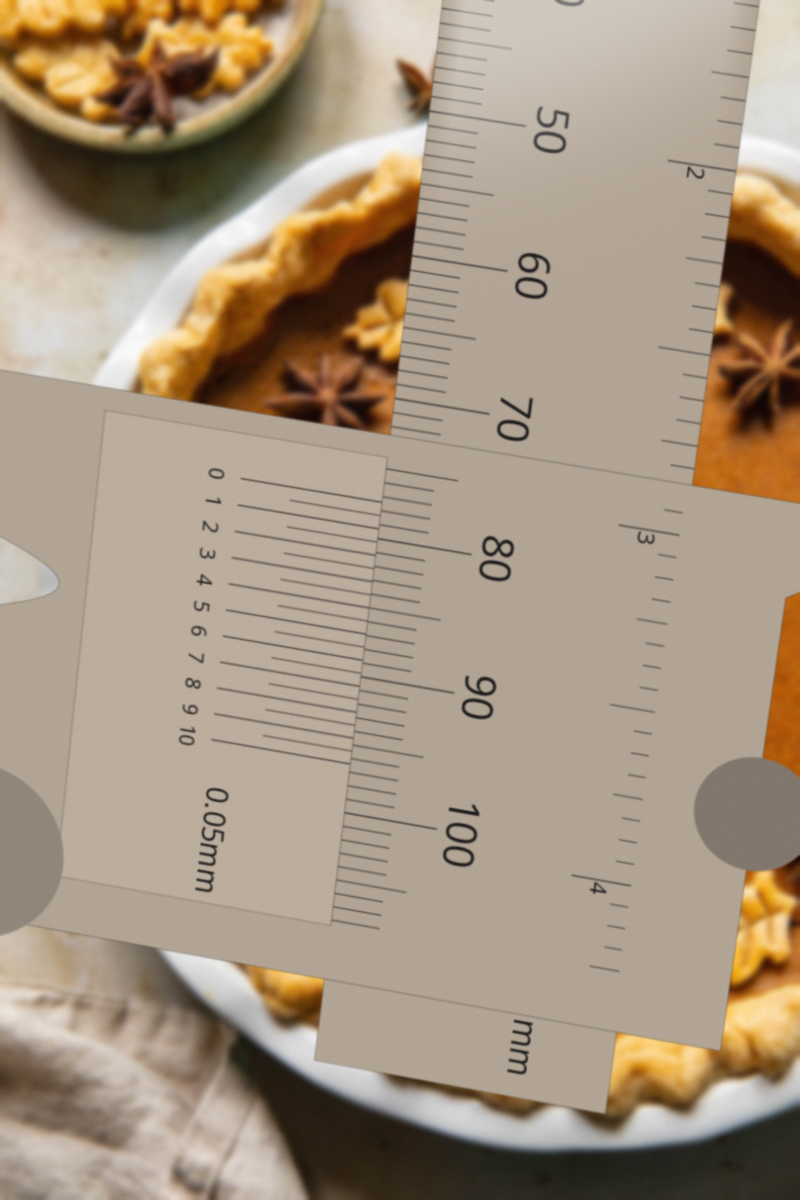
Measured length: 77.4 mm
